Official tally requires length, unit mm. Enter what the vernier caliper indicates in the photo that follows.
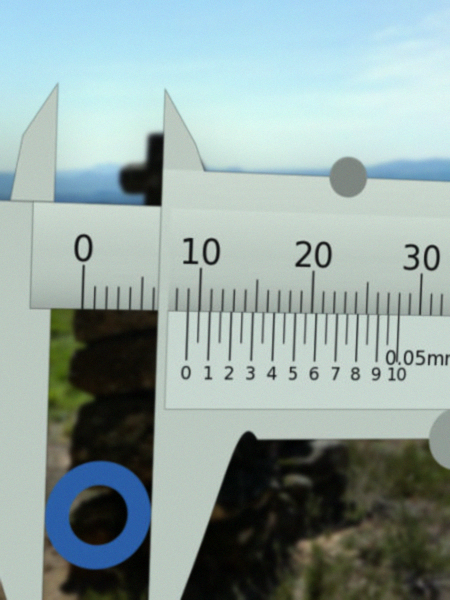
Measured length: 9.0 mm
